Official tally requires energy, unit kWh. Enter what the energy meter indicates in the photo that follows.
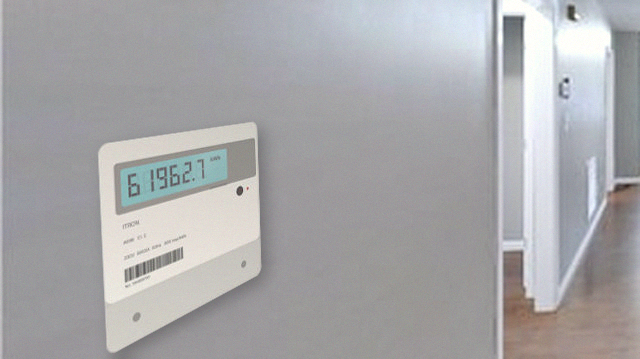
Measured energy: 61962.7 kWh
